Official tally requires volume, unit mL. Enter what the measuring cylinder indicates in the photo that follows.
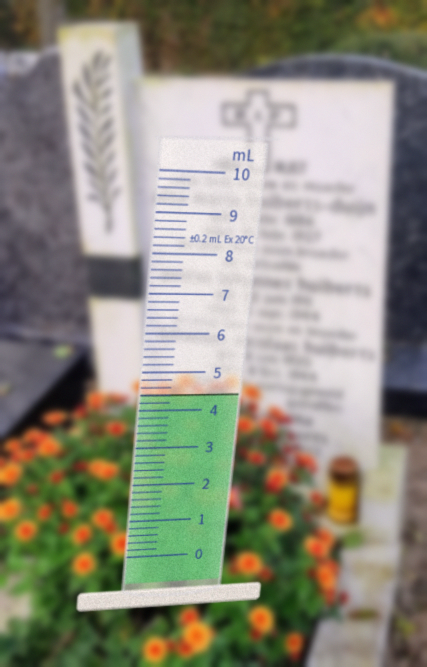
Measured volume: 4.4 mL
